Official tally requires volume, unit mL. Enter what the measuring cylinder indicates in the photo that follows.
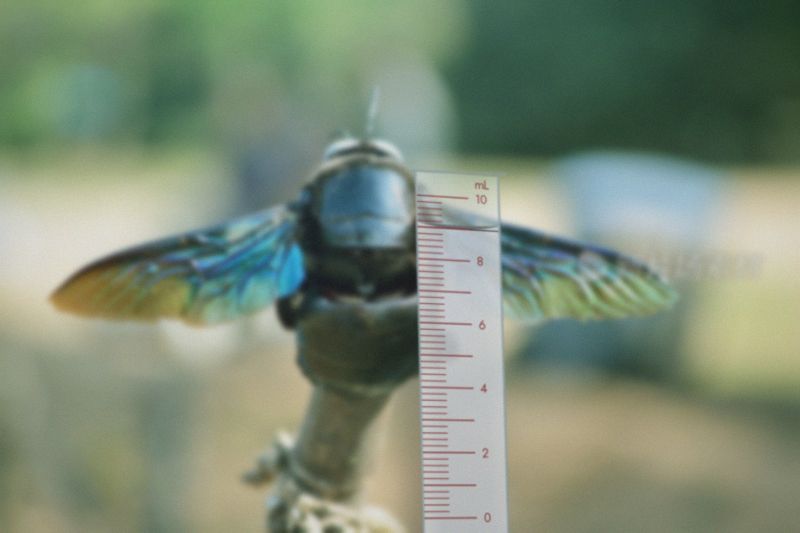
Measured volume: 9 mL
